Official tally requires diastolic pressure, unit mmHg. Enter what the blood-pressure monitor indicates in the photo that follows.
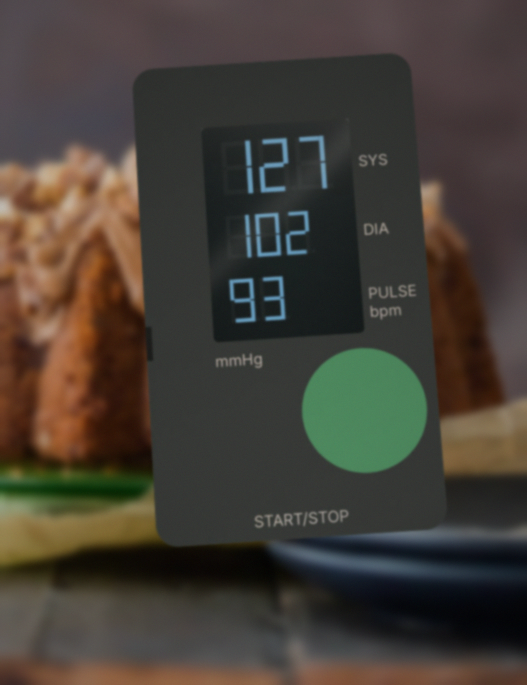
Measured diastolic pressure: 102 mmHg
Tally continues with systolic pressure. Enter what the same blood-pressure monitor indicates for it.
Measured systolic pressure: 127 mmHg
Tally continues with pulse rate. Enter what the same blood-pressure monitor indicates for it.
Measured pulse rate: 93 bpm
